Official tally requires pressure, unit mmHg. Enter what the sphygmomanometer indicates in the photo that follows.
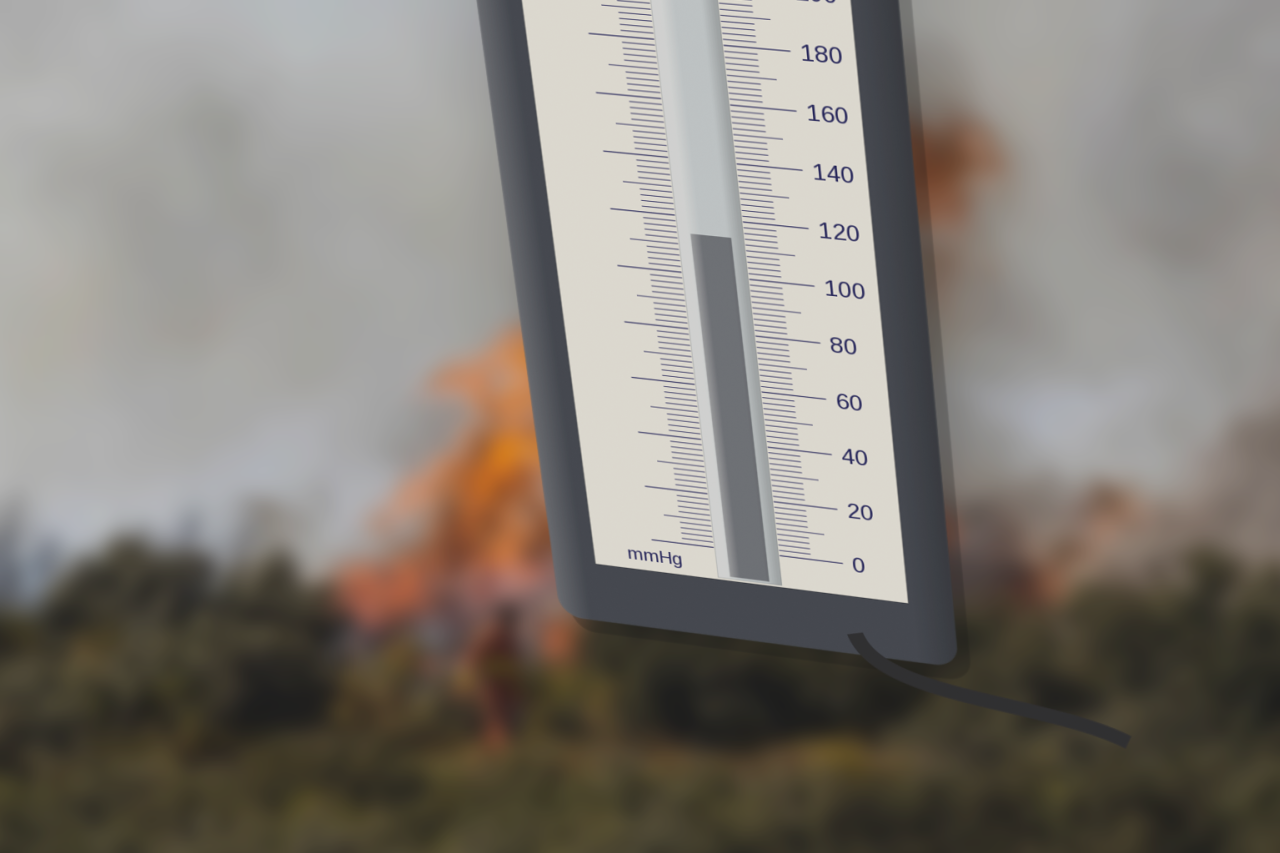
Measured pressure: 114 mmHg
